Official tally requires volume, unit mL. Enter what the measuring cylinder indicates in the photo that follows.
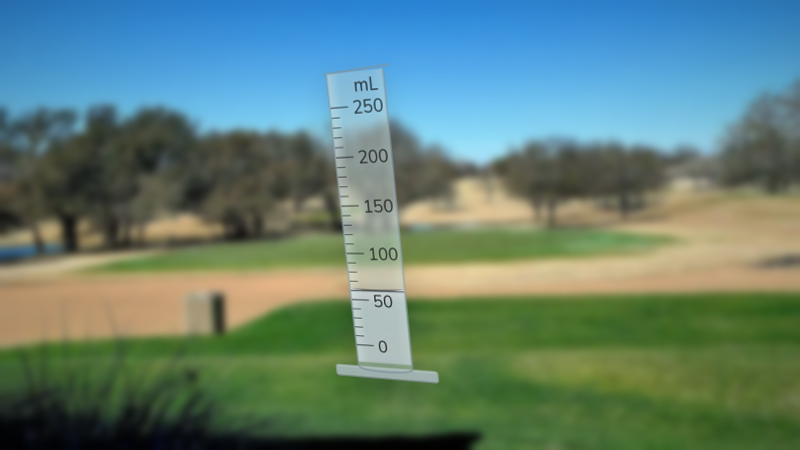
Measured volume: 60 mL
